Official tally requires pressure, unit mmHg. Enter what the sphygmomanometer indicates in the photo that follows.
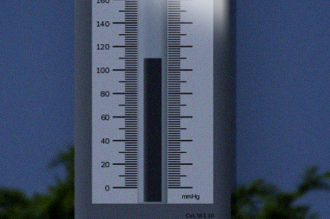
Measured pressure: 110 mmHg
